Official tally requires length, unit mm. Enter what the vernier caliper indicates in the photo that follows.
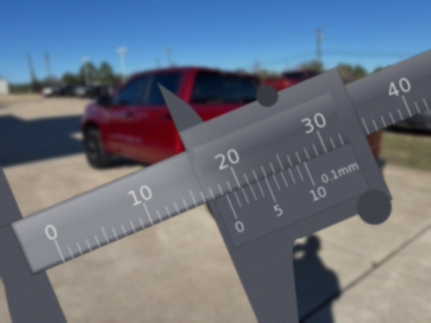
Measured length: 18.4 mm
